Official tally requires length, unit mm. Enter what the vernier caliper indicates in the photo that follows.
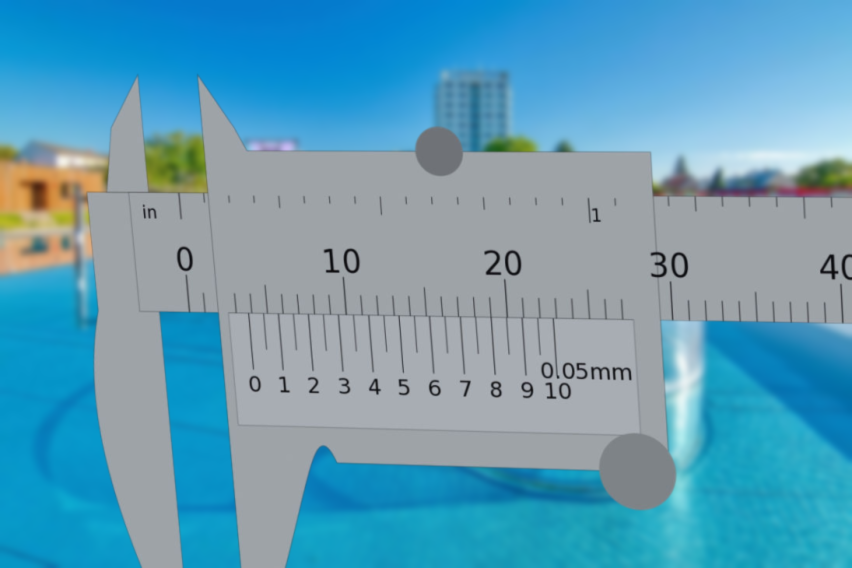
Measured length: 3.8 mm
